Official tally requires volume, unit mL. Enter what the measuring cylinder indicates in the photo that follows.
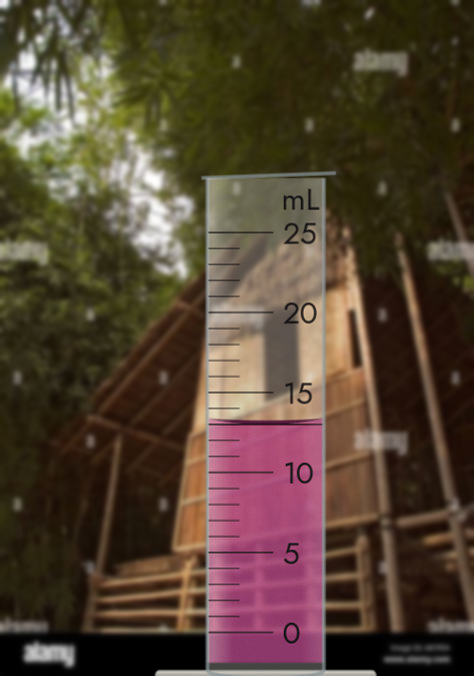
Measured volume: 13 mL
